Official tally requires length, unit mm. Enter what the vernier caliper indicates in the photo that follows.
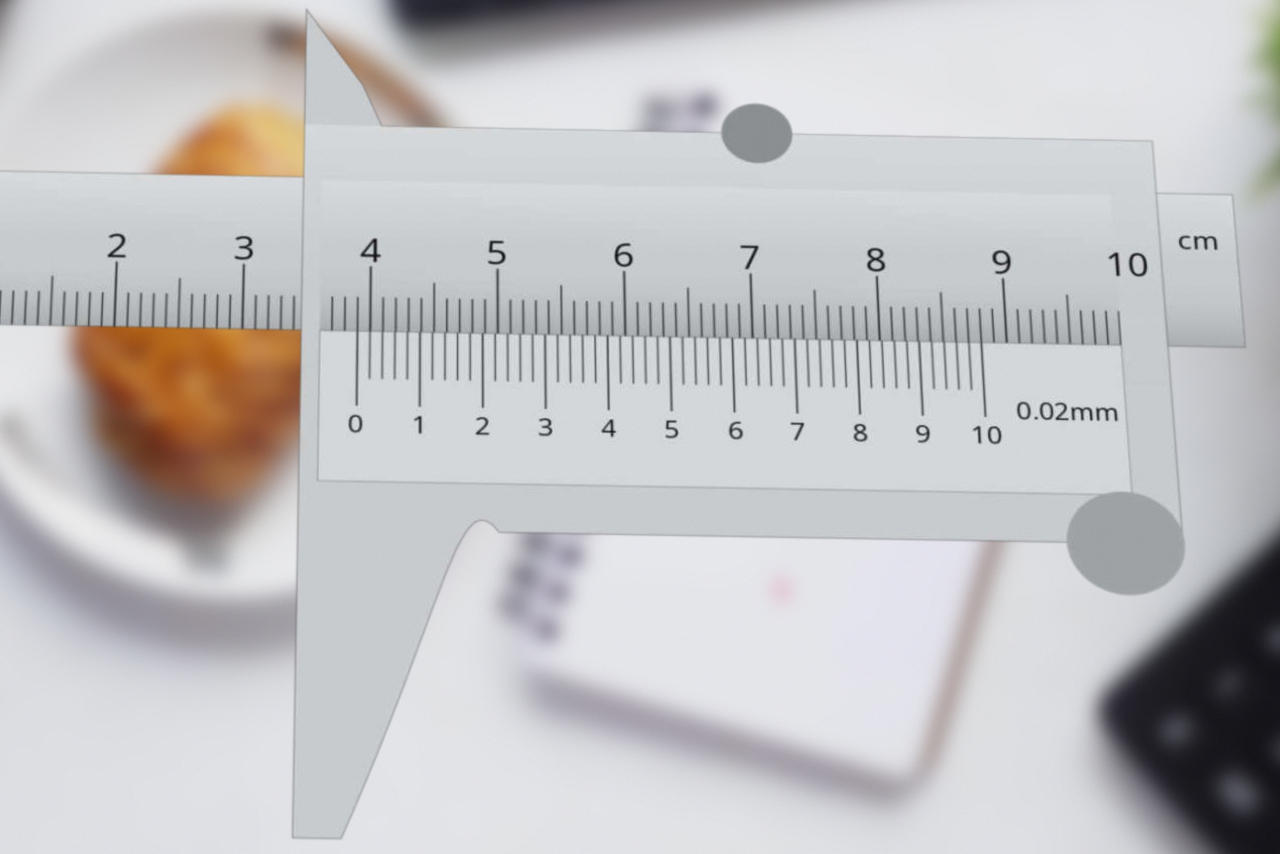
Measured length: 39.0 mm
